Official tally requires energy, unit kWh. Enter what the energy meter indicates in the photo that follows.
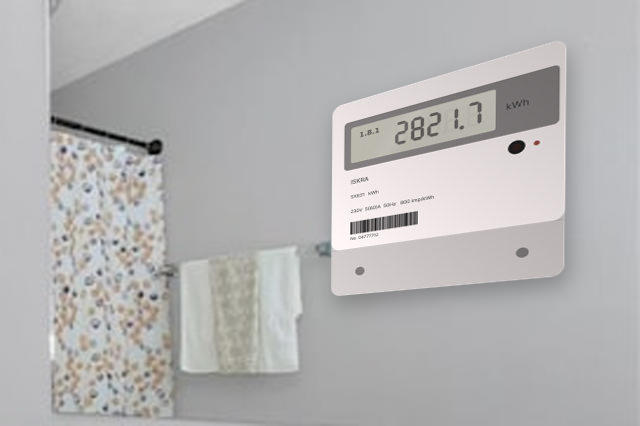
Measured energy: 2821.7 kWh
